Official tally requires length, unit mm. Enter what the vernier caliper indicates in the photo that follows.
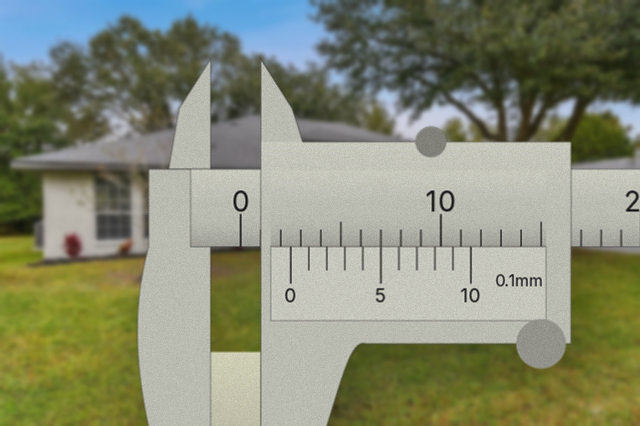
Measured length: 2.5 mm
